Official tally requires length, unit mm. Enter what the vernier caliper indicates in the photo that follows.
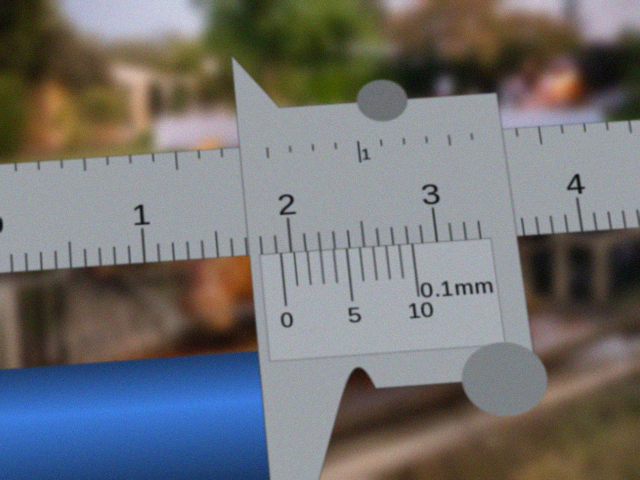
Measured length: 19.3 mm
